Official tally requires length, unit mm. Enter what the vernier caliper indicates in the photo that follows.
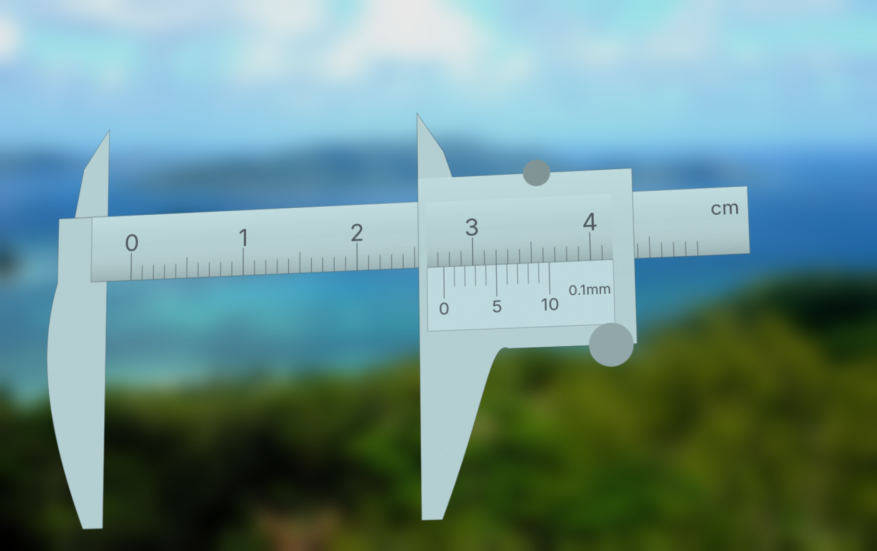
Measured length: 27.5 mm
